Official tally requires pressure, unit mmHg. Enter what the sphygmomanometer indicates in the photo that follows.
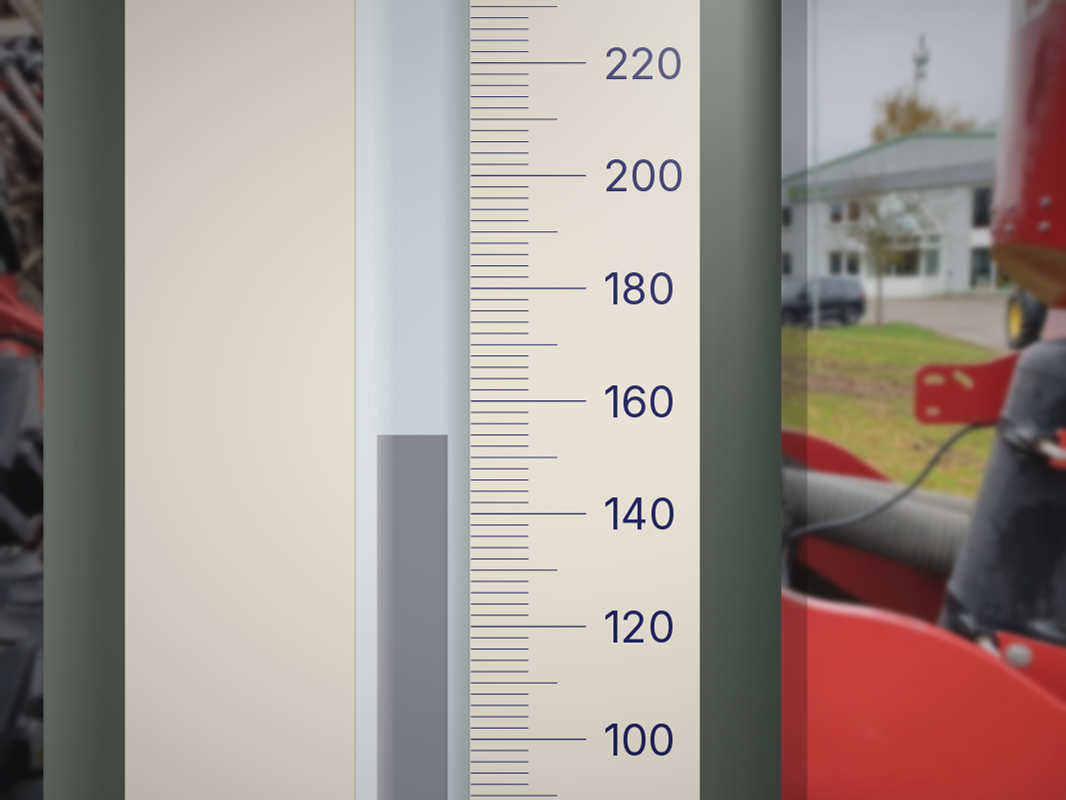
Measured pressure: 154 mmHg
